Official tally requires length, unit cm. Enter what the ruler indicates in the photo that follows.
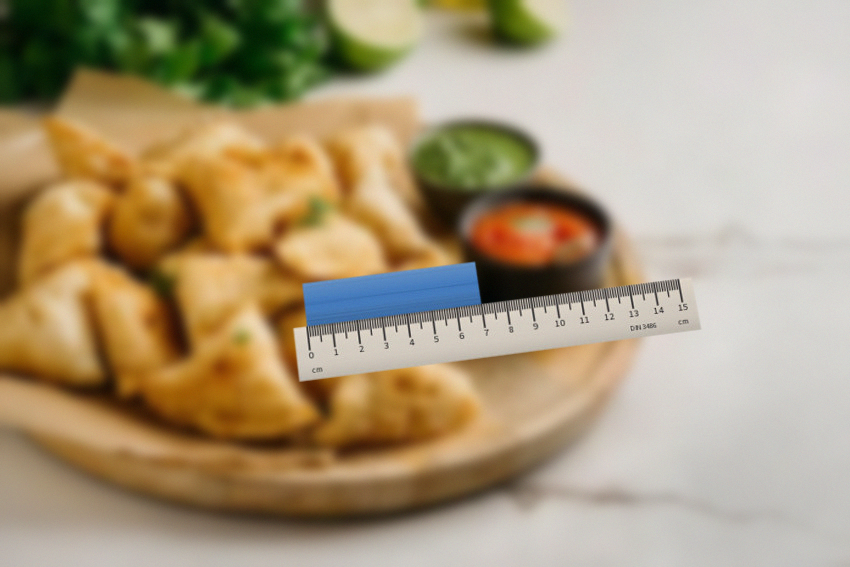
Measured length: 7 cm
